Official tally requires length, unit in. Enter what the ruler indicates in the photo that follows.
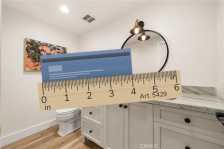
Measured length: 4 in
